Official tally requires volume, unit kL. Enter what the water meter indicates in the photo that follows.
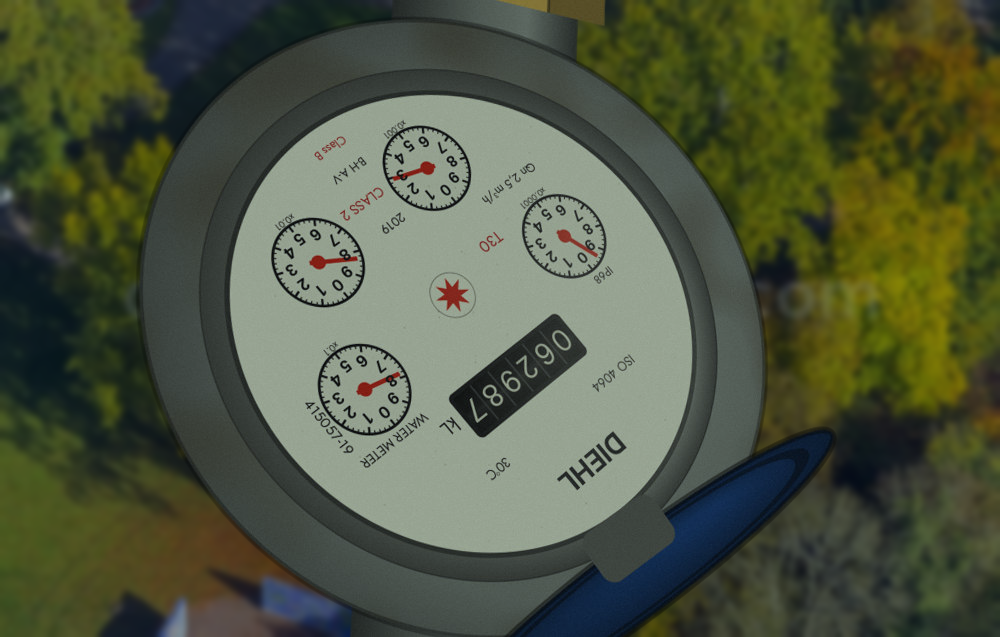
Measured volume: 62987.7829 kL
